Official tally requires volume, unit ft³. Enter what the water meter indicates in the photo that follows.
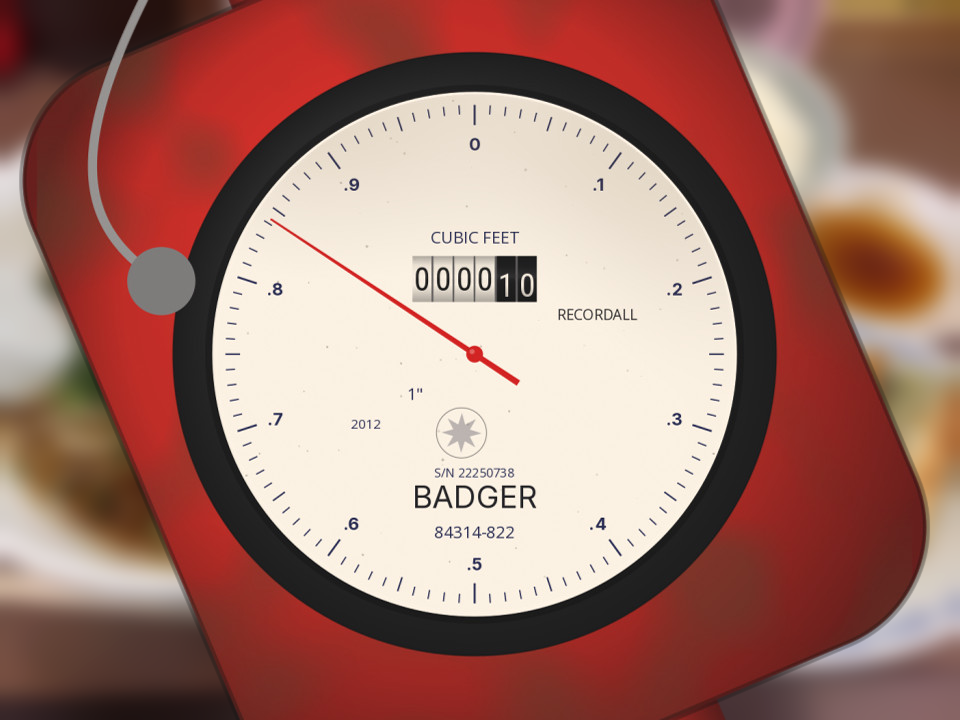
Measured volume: 9.84 ft³
